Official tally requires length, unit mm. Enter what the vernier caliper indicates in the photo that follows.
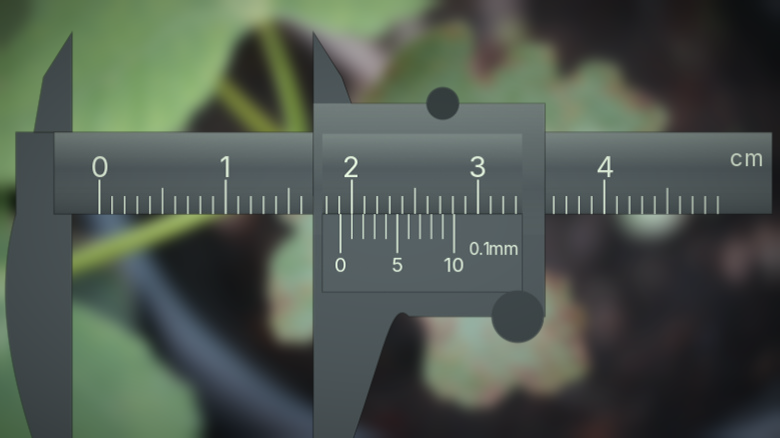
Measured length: 19.1 mm
